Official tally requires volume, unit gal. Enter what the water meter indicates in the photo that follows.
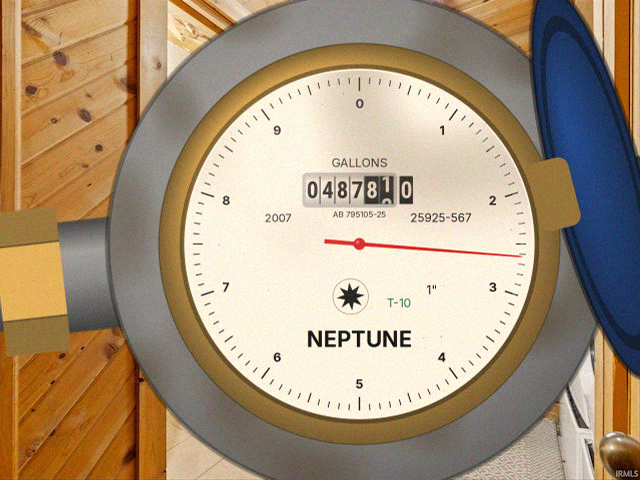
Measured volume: 487812.6 gal
